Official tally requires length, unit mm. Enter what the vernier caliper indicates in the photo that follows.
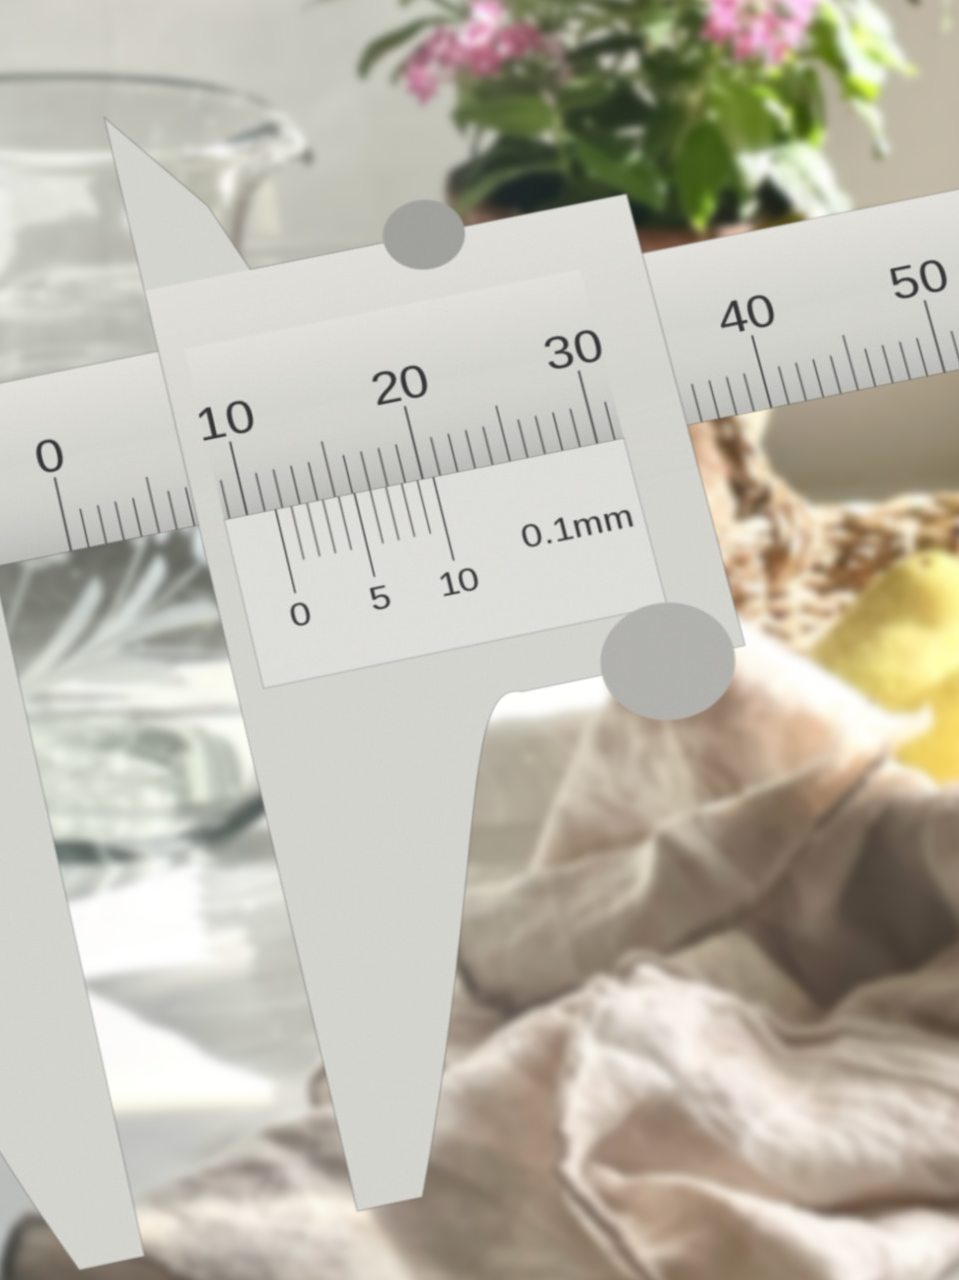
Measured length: 11.6 mm
